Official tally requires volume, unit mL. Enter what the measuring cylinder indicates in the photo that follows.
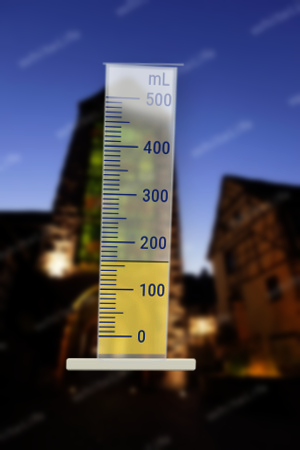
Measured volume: 160 mL
